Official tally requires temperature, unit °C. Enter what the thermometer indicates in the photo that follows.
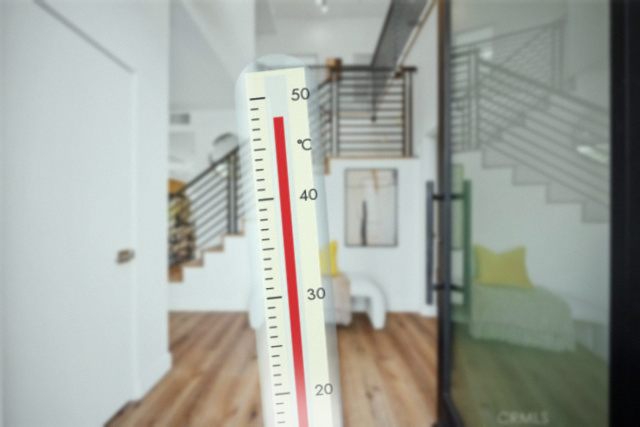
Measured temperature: 48 °C
